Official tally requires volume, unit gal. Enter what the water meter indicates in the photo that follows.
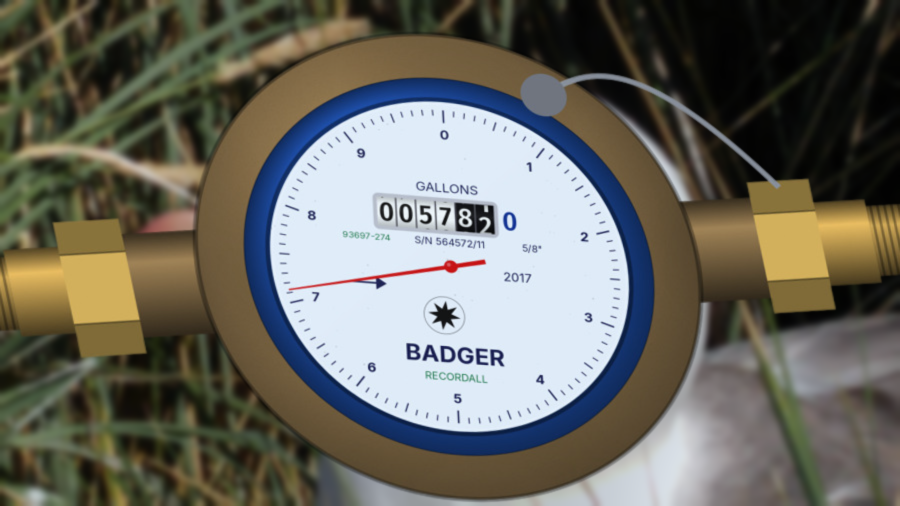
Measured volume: 57817.1 gal
